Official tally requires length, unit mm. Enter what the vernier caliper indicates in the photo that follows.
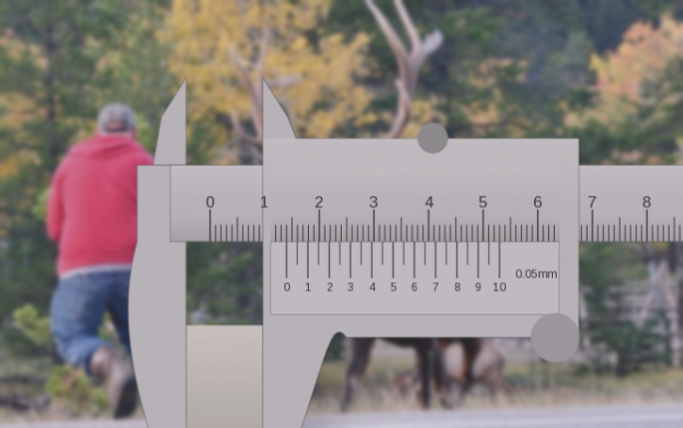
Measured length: 14.0 mm
